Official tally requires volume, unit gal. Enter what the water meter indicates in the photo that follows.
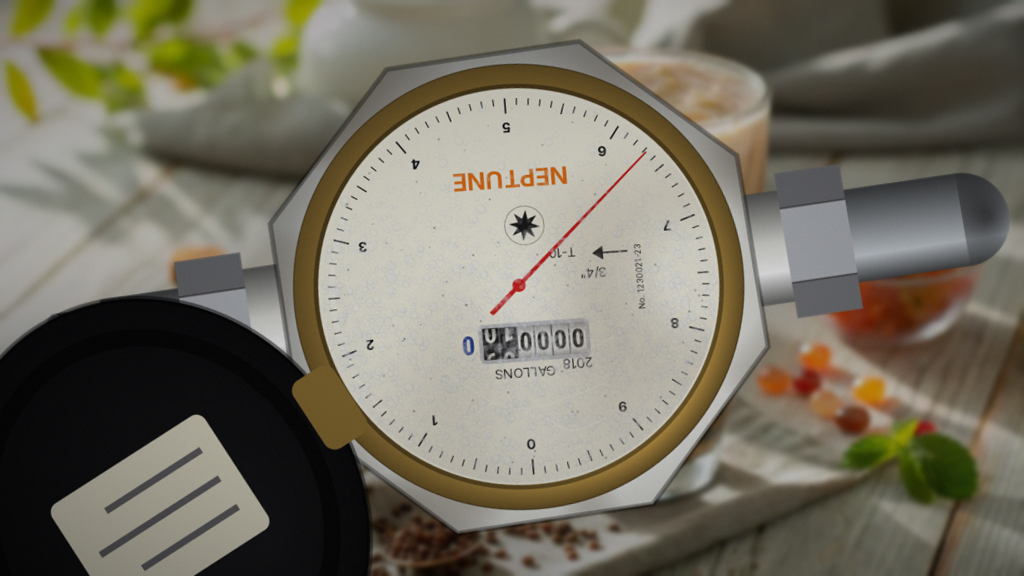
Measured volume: 96.3 gal
